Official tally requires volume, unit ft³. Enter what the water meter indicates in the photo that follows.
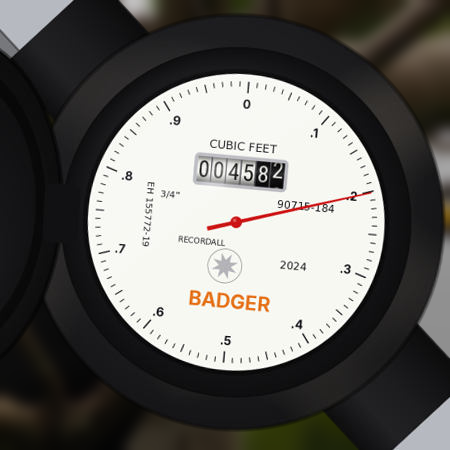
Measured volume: 4582.20 ft³
